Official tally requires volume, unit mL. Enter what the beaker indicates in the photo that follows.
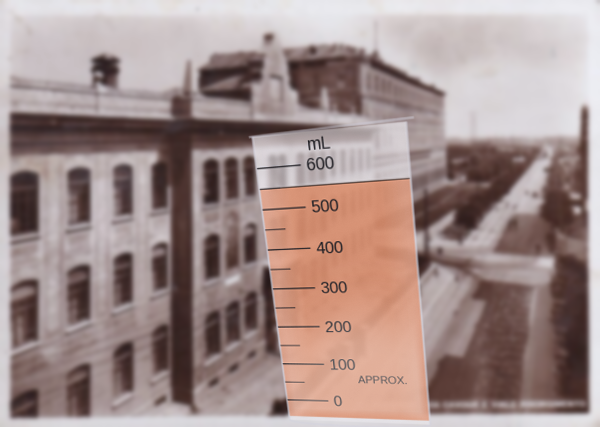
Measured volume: 550 mL
